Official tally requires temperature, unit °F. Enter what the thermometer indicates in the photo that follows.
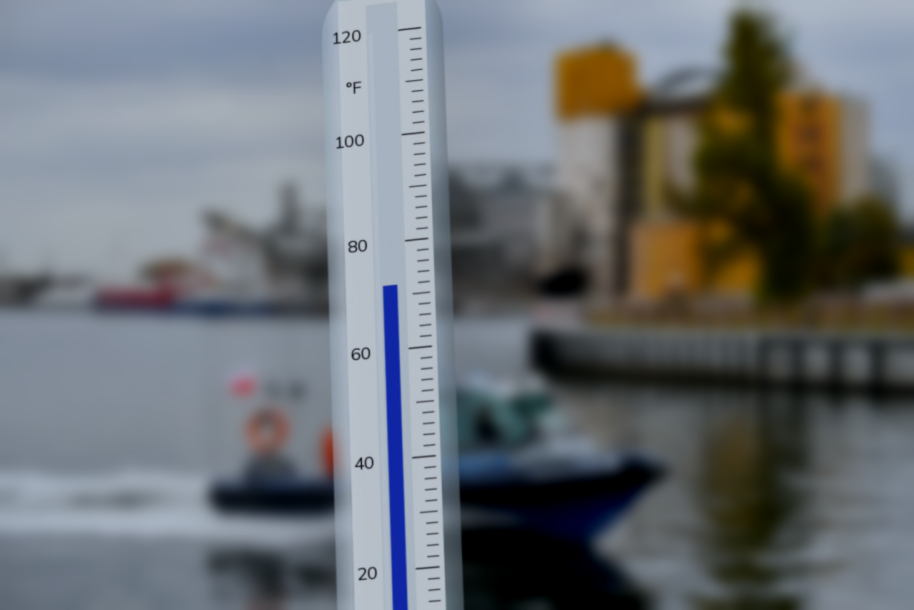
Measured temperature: 72 °F
